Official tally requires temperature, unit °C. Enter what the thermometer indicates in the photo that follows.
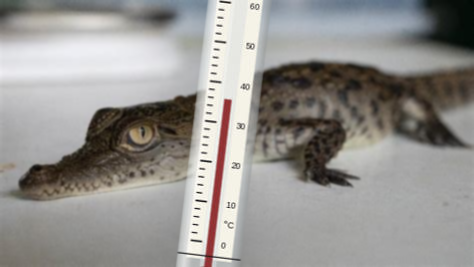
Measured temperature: 36 °C
